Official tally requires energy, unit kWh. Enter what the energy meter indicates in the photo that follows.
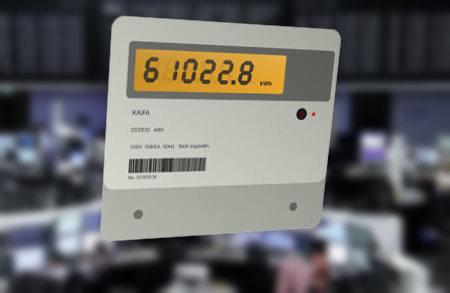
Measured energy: 61022.8 kWh
